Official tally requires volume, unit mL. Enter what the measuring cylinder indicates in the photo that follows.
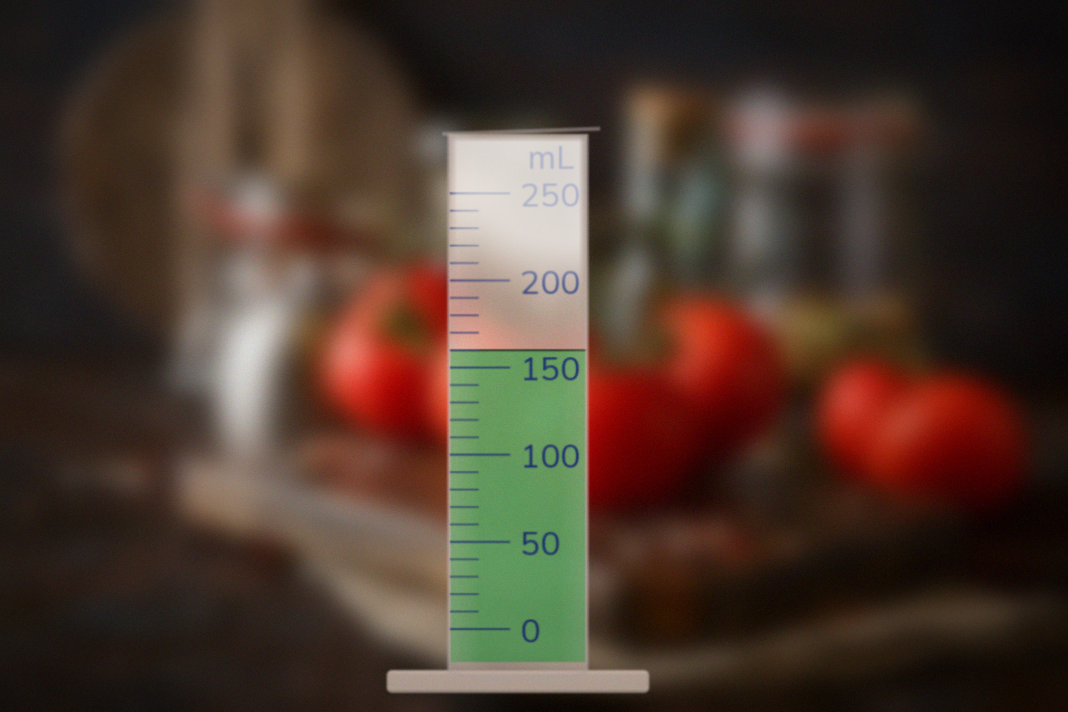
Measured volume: 160 mL
